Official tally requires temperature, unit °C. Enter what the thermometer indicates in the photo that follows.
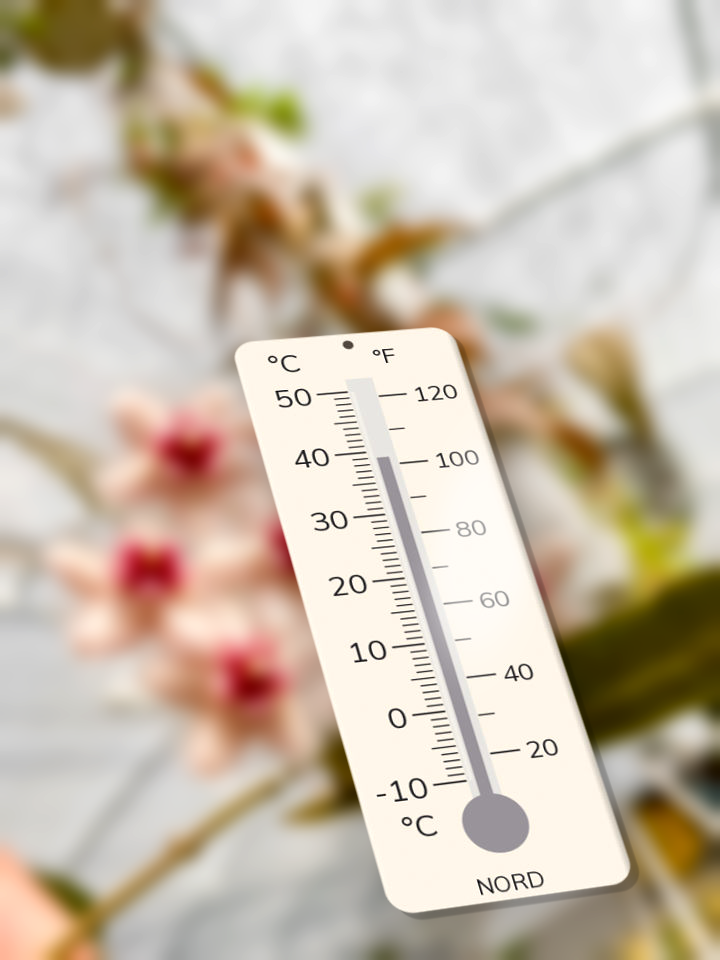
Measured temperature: 39 °C
